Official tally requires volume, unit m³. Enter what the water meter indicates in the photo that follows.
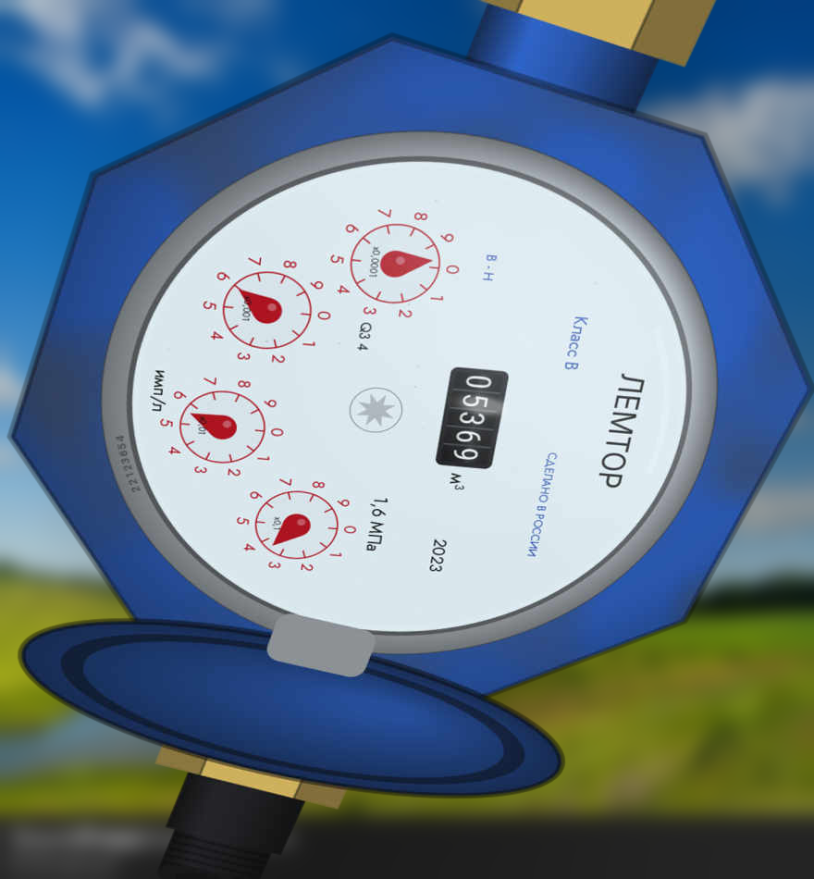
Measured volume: 5369.3559 m³
